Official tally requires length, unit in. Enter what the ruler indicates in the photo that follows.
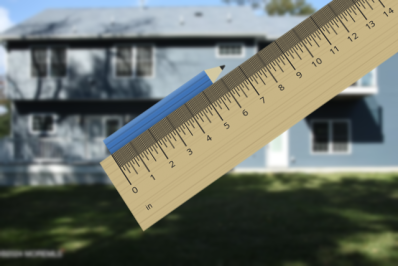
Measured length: 6.5 in
